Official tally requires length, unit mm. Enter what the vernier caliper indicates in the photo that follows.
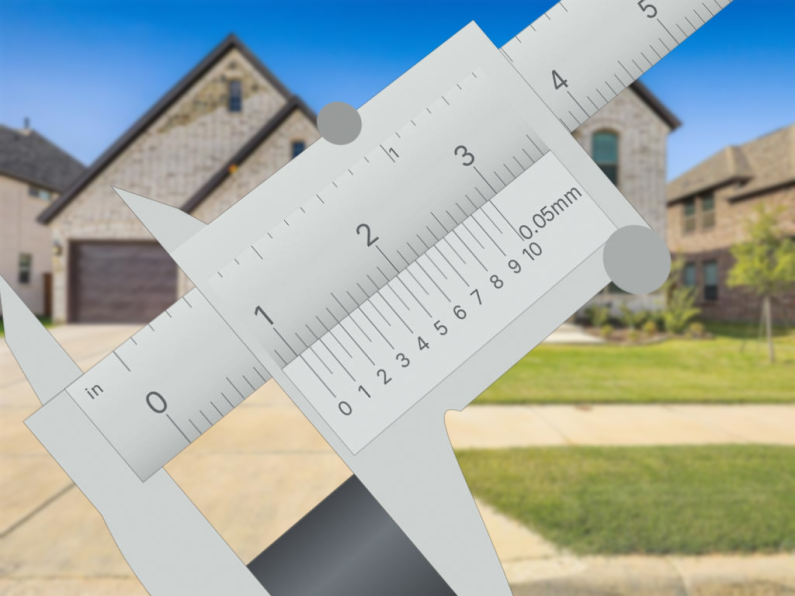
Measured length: 10.2 mm
